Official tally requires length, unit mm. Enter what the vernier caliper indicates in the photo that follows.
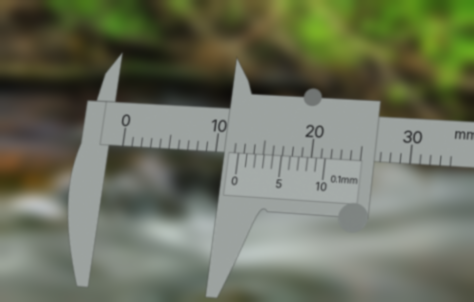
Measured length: 12.4 mm
